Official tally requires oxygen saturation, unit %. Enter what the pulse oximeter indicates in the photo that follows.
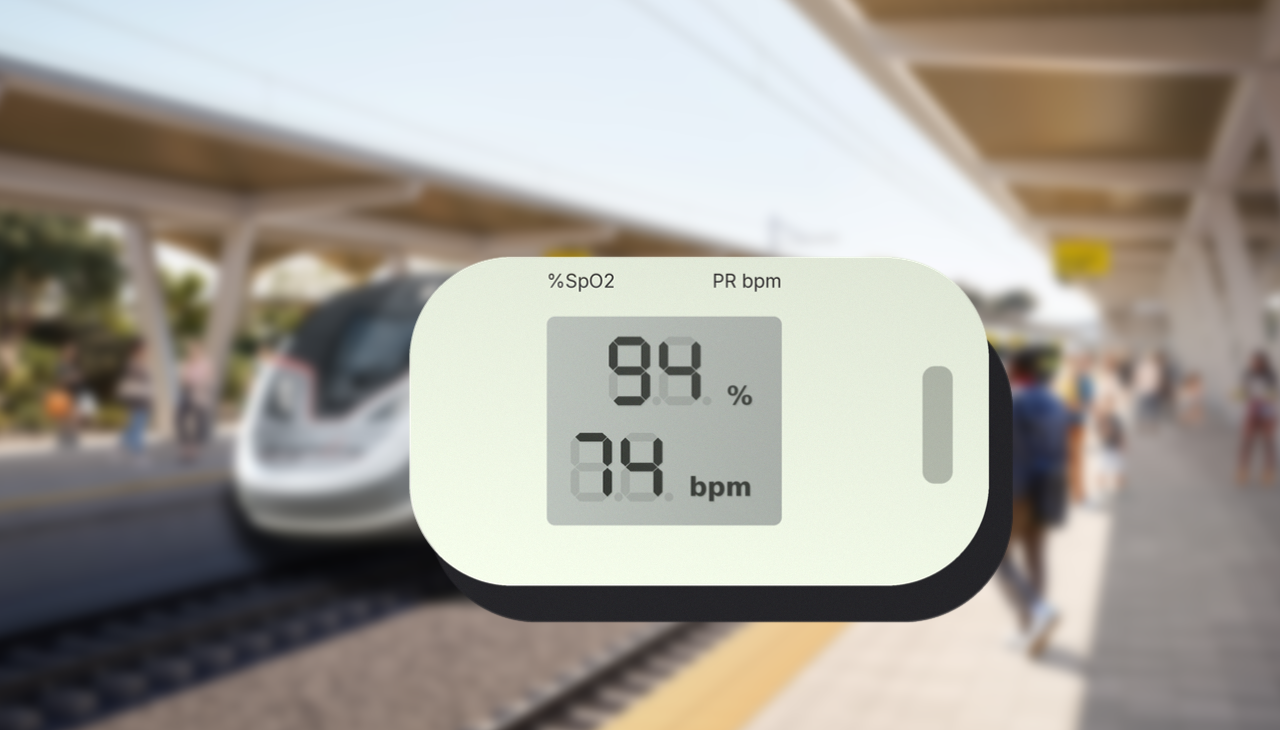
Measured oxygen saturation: 94 %
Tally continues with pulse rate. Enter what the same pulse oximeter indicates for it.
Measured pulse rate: 74 bpm
